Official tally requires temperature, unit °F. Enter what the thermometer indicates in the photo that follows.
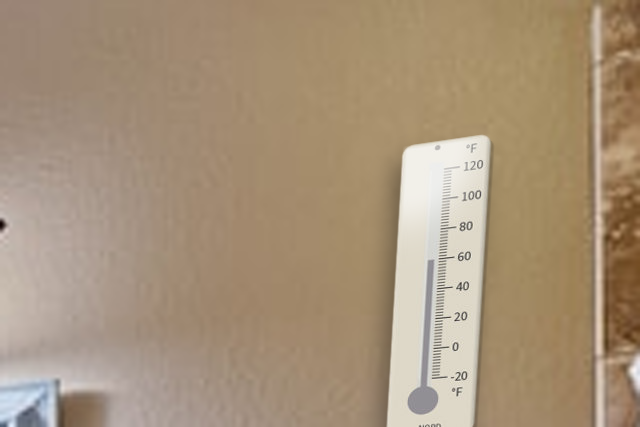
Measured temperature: 60 °F
